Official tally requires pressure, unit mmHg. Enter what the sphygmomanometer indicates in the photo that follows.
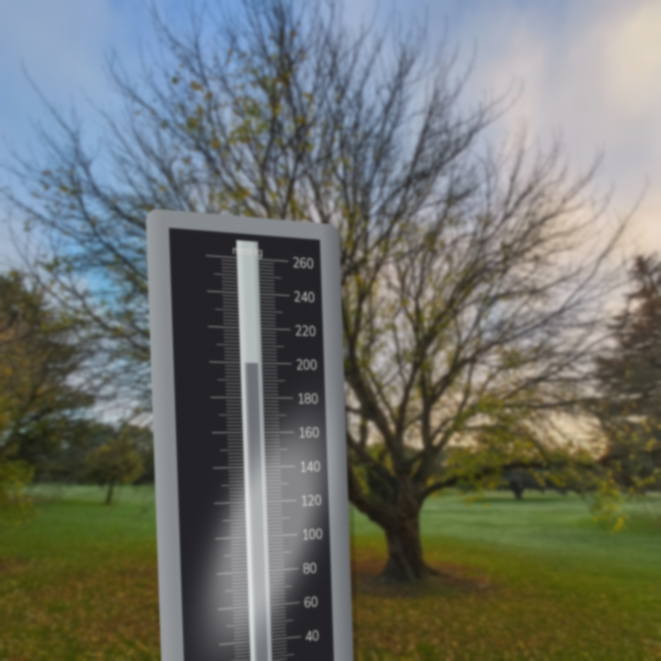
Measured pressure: 200 mmHg
